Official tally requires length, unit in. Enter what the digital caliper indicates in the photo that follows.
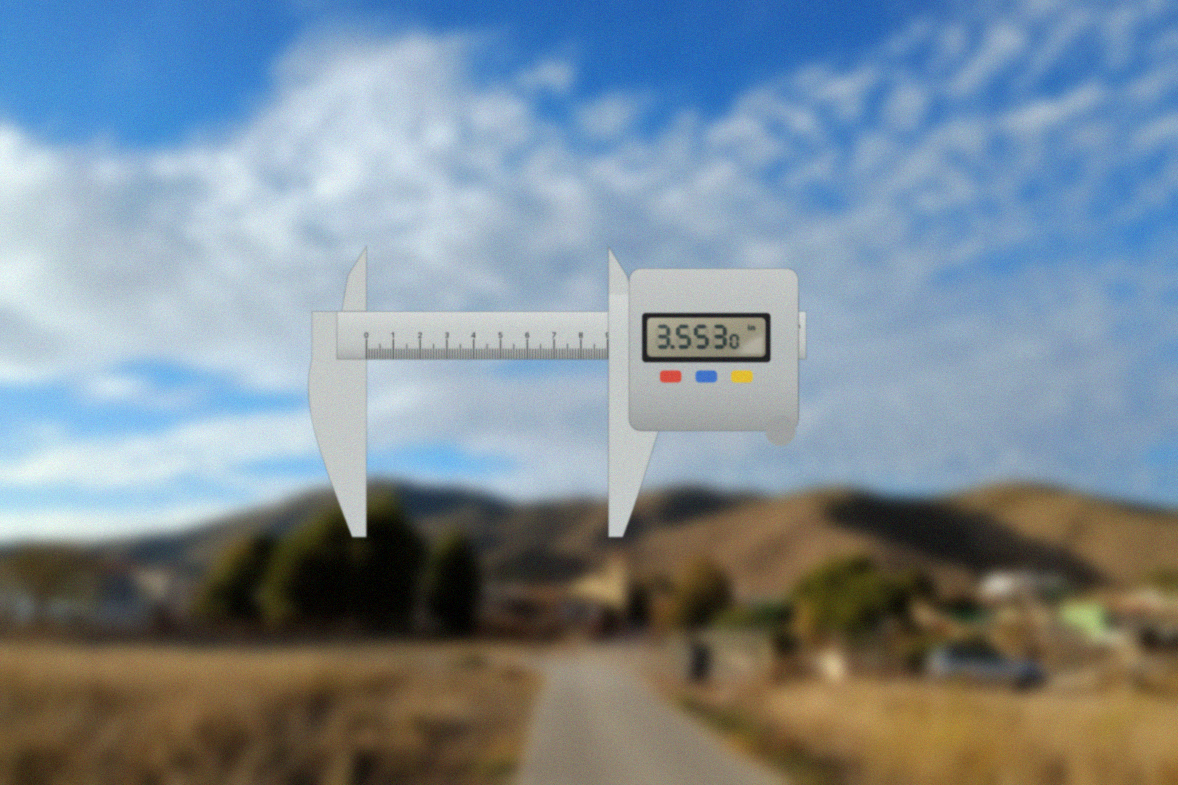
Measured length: 3.5530 in
